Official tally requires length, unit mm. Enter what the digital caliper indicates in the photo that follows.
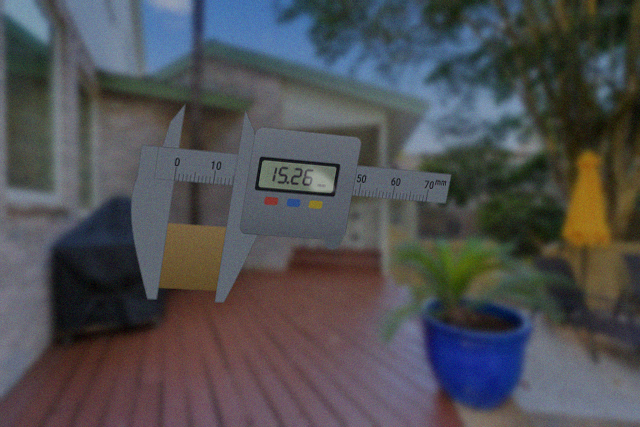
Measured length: 15.26 mm
